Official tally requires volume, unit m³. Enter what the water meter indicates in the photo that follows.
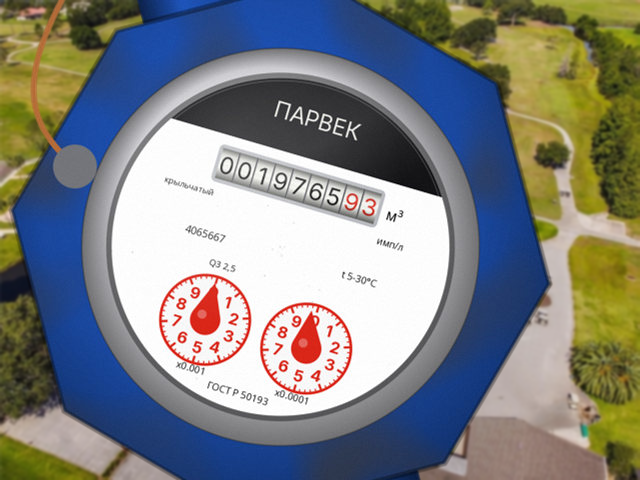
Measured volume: 19765.9299 m³
